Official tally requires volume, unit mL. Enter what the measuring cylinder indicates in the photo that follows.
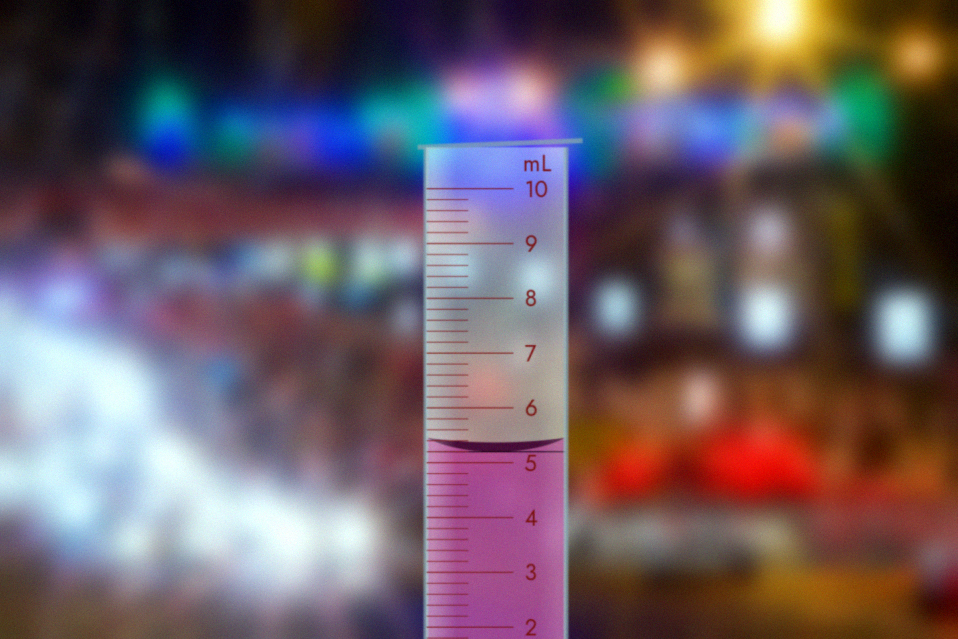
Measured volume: 5.2 mL
